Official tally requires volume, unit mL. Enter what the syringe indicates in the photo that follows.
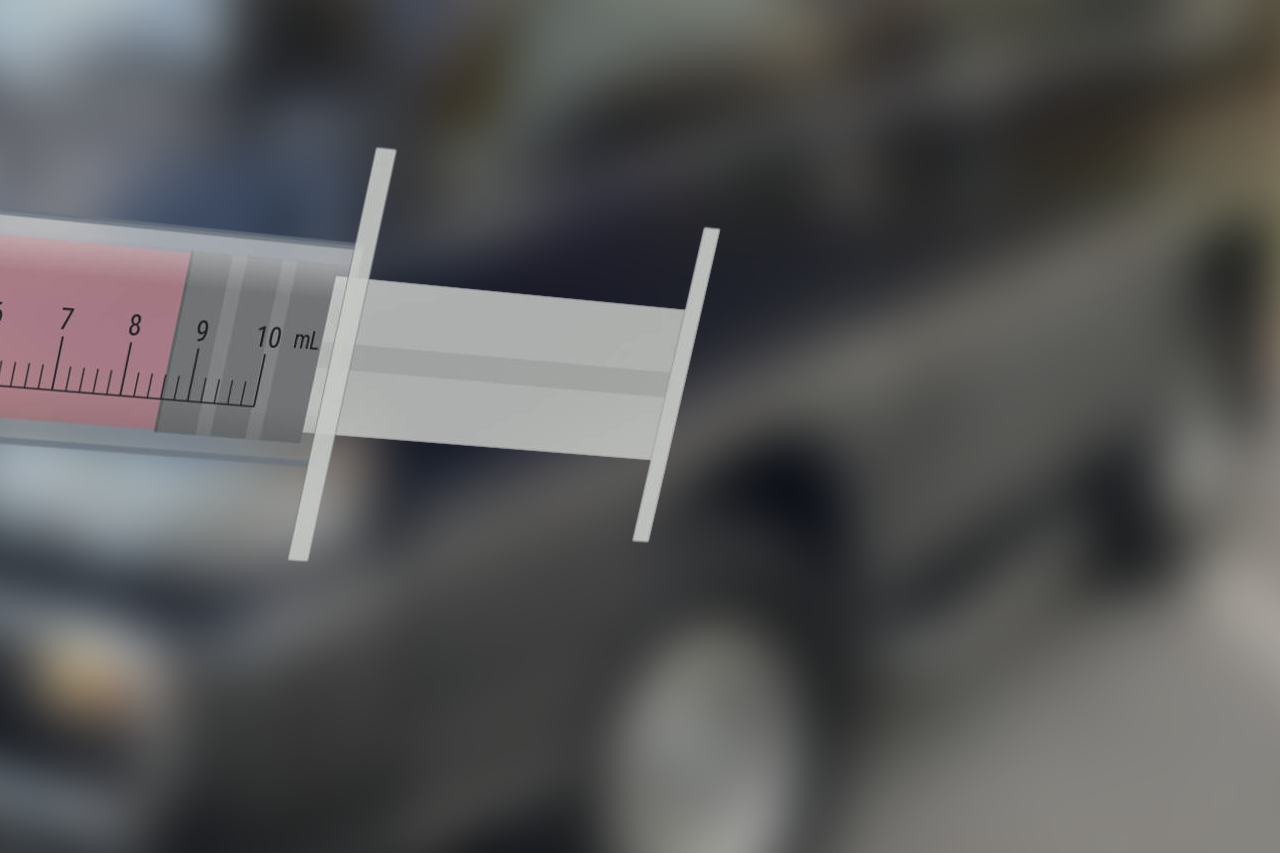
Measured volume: 8.6 mL
